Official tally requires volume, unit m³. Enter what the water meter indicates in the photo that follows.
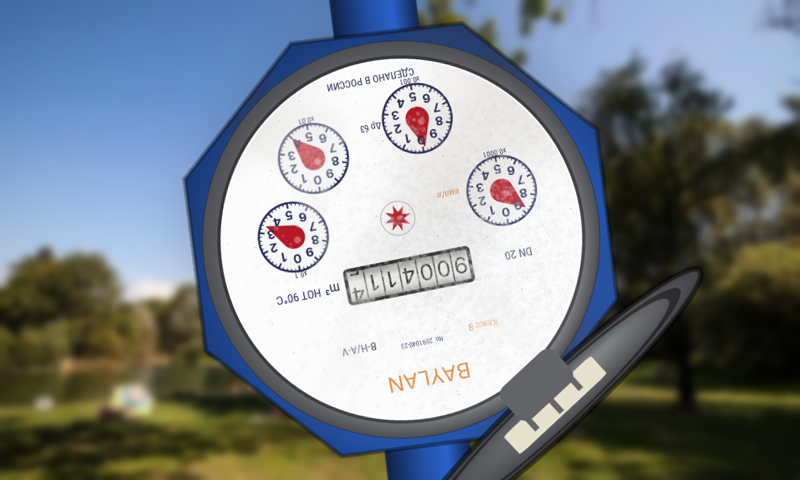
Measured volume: 9004114.3398 m³
